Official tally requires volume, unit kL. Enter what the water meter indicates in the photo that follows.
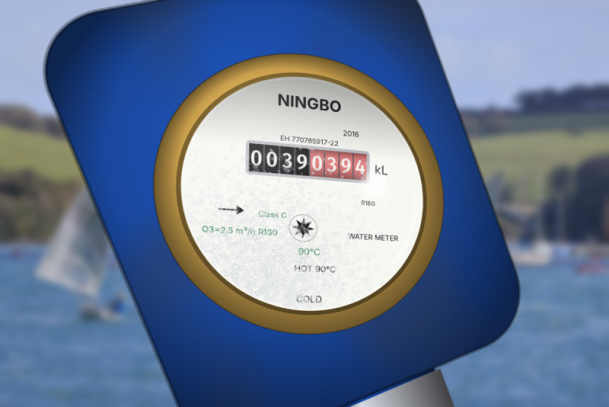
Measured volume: 39.0394 kL
